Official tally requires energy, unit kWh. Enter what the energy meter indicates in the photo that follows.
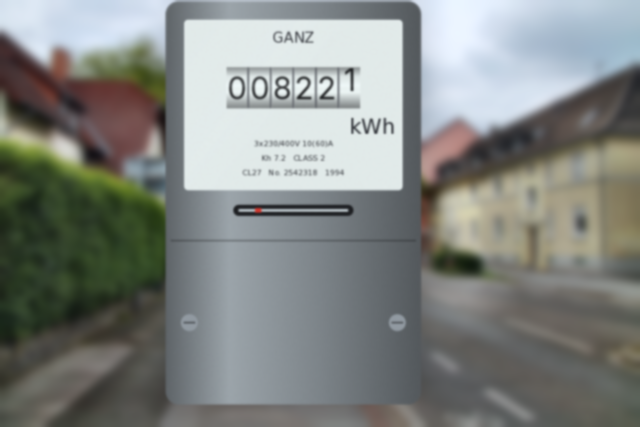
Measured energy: 8221 kWh
